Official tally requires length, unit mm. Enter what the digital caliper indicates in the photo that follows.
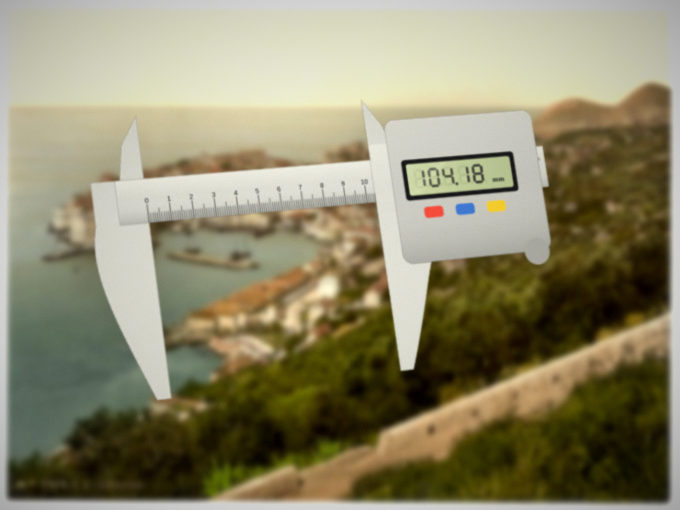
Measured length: 104.18 mm
